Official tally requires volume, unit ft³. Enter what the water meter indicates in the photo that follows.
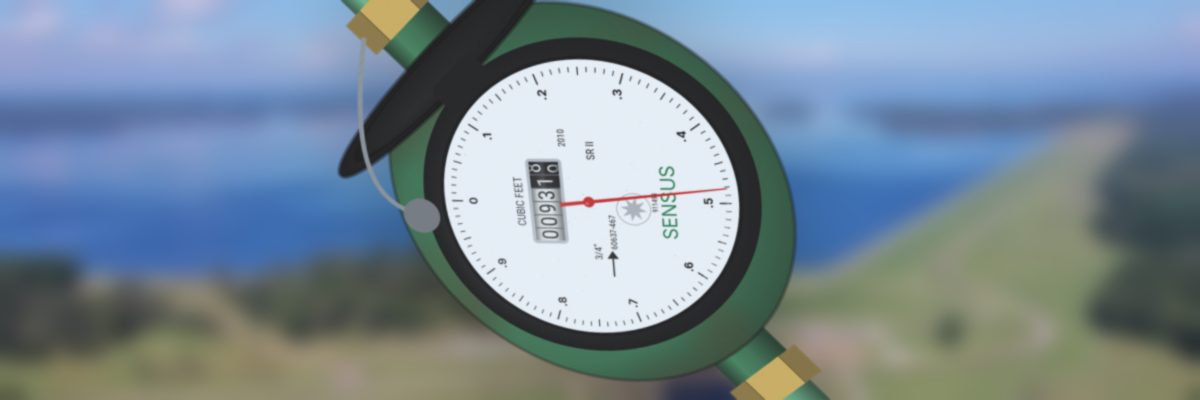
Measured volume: 9318.48 ft³
